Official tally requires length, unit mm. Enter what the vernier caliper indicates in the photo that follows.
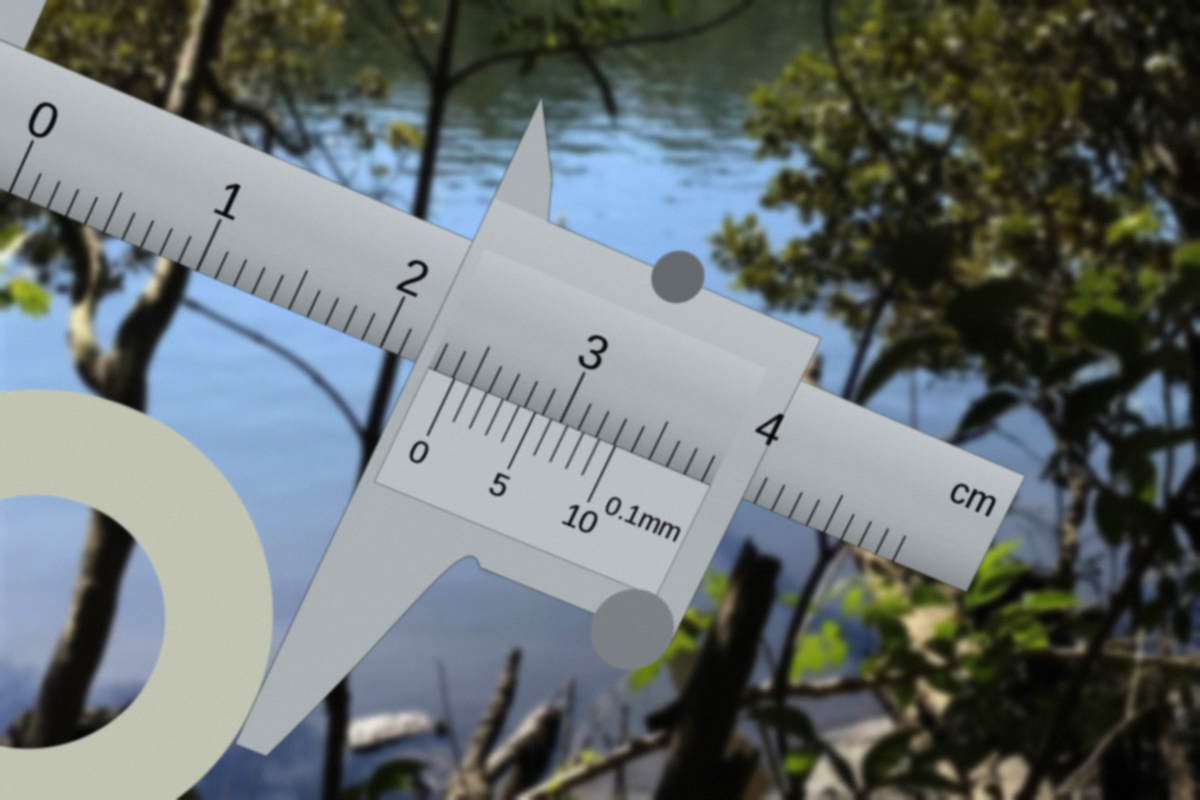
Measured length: 24.1 mm
